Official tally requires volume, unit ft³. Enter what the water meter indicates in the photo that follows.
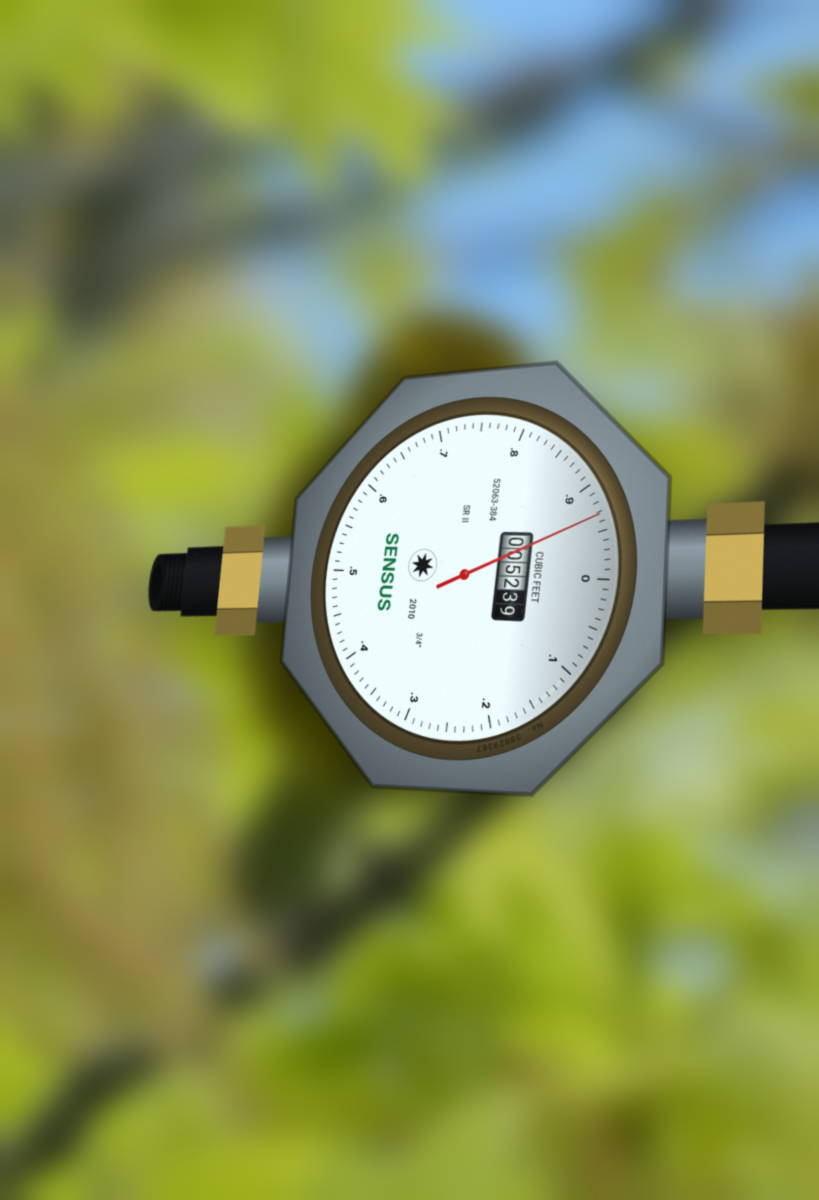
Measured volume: 5238.93 ft³
